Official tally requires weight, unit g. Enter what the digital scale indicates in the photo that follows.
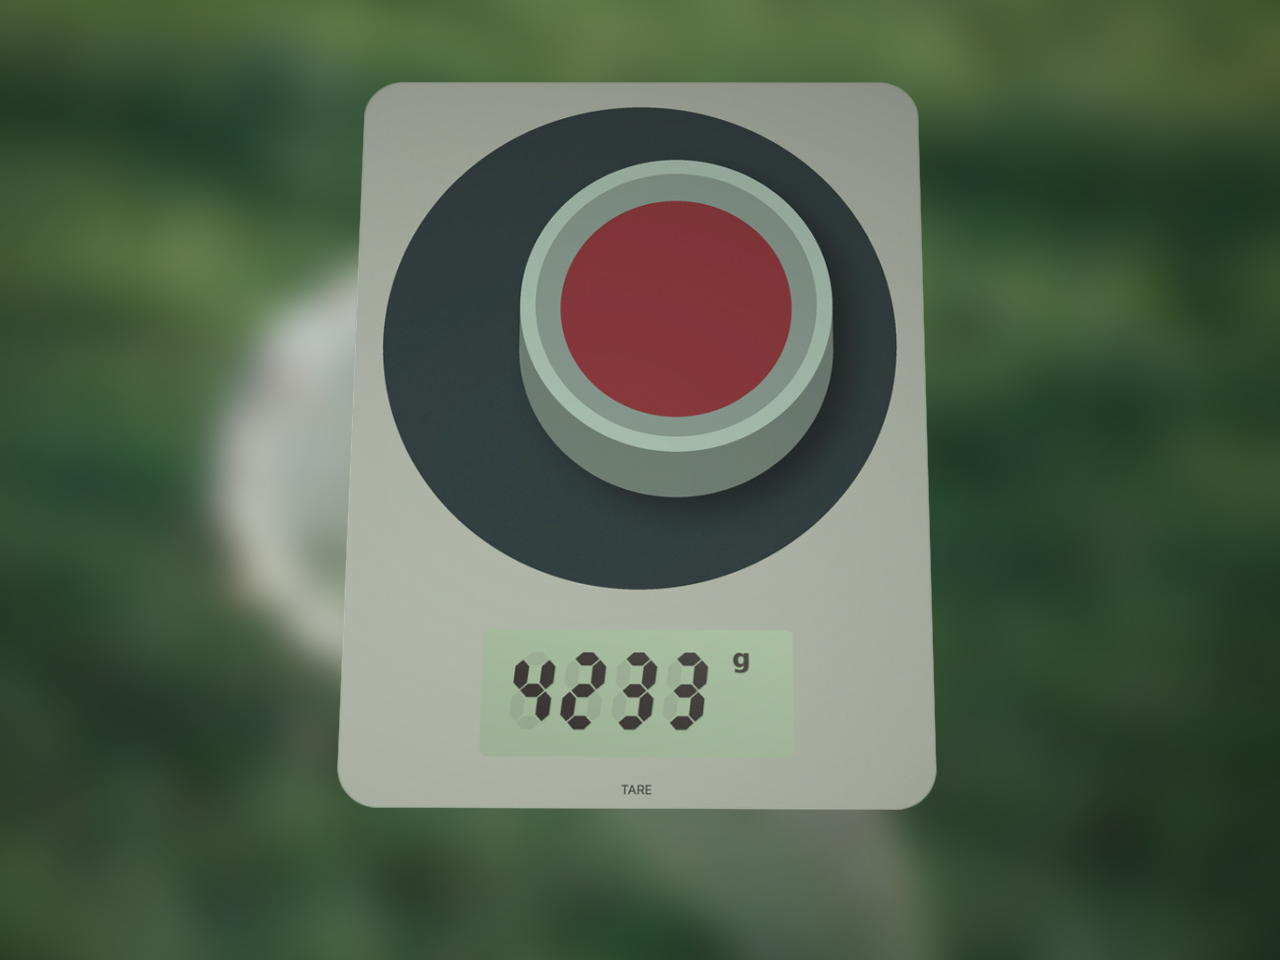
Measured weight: 4233 g
